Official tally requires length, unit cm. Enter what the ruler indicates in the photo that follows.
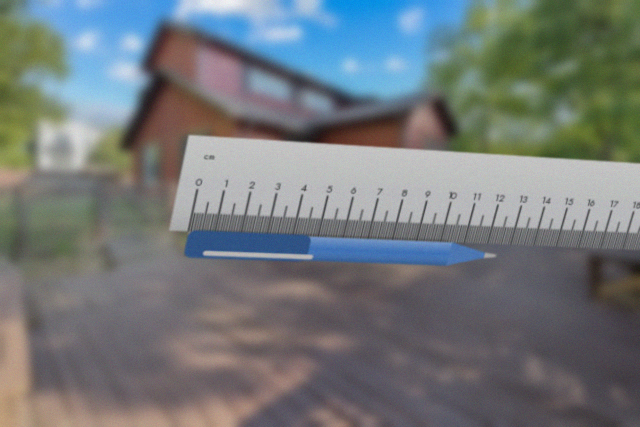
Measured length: 12.5 cm
